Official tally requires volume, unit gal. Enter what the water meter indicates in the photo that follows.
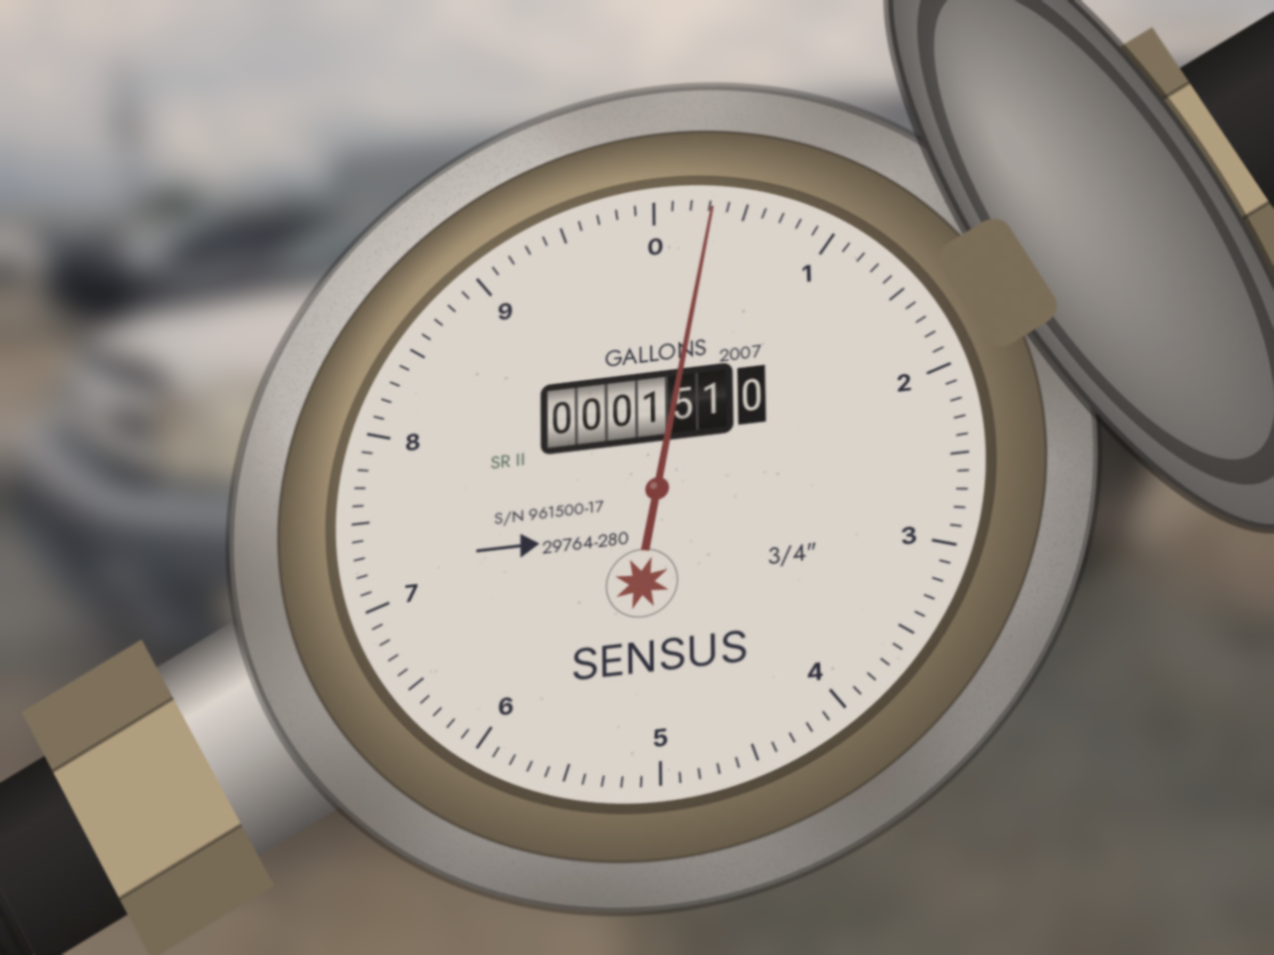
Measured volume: 1510.3 gal
